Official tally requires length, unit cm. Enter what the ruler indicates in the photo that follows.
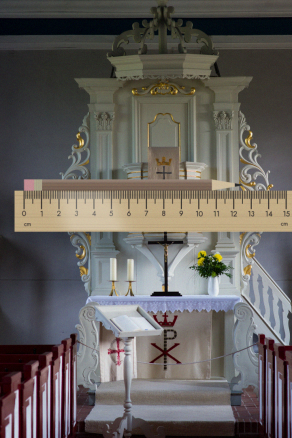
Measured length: 12.5 cm
